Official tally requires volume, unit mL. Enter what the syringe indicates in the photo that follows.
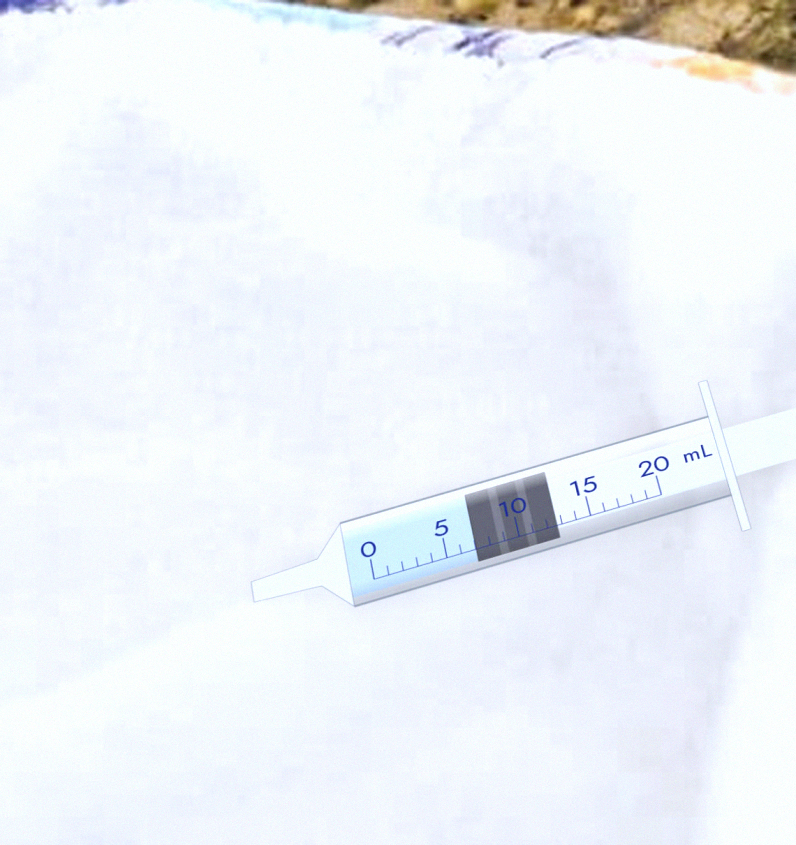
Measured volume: 7 mL
